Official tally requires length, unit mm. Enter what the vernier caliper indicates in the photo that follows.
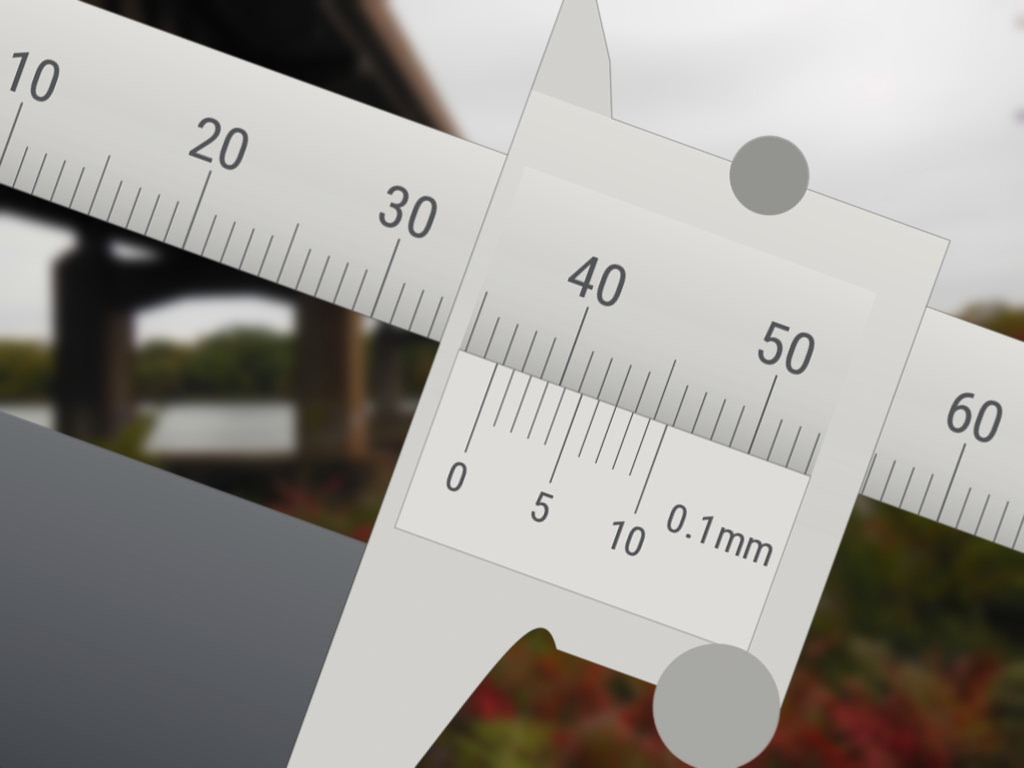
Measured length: 36.7 mm
